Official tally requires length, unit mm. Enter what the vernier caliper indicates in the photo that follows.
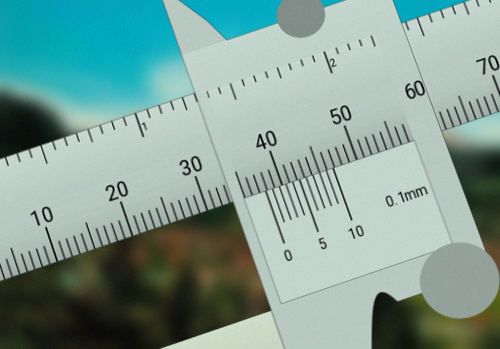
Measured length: 37.8 mm
